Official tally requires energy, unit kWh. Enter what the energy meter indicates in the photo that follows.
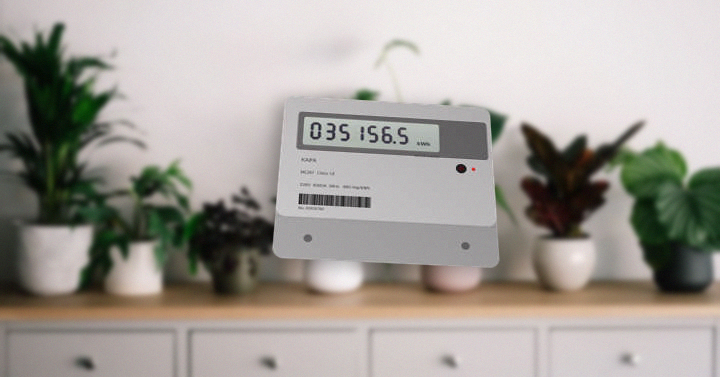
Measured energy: 35156.5 kWh
